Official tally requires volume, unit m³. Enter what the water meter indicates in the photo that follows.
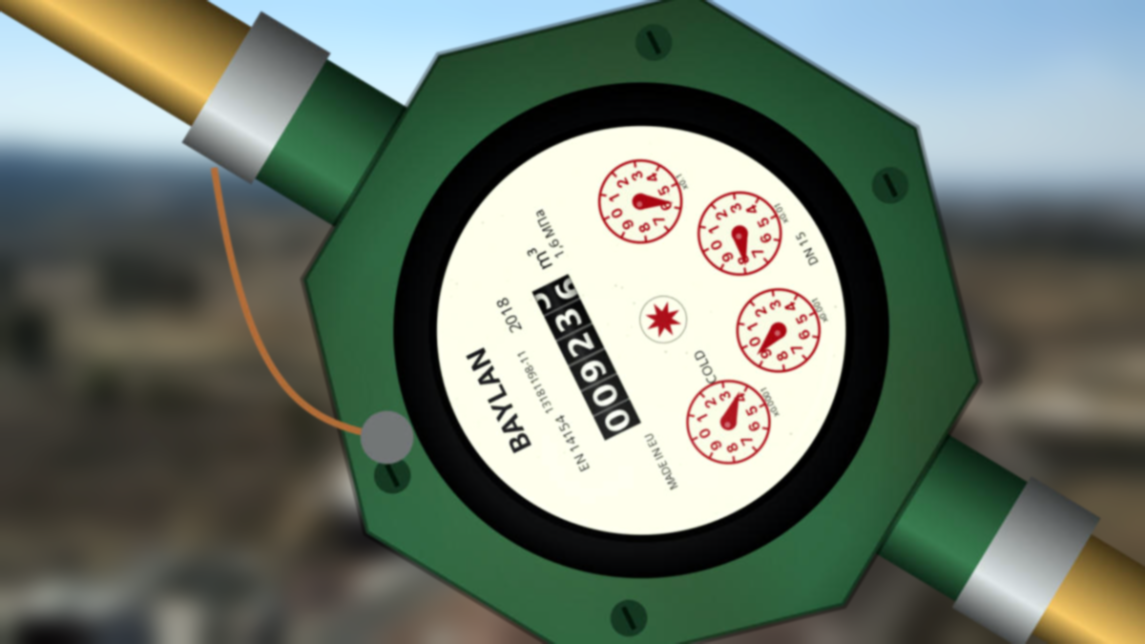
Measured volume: 9235.5793 m³
